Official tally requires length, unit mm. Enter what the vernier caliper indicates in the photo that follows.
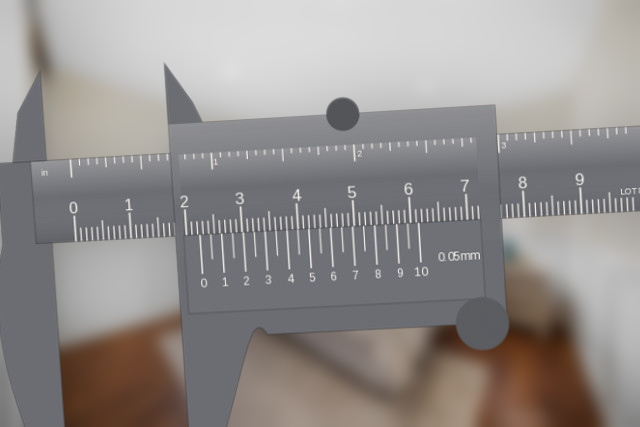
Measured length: 22.4 mm
